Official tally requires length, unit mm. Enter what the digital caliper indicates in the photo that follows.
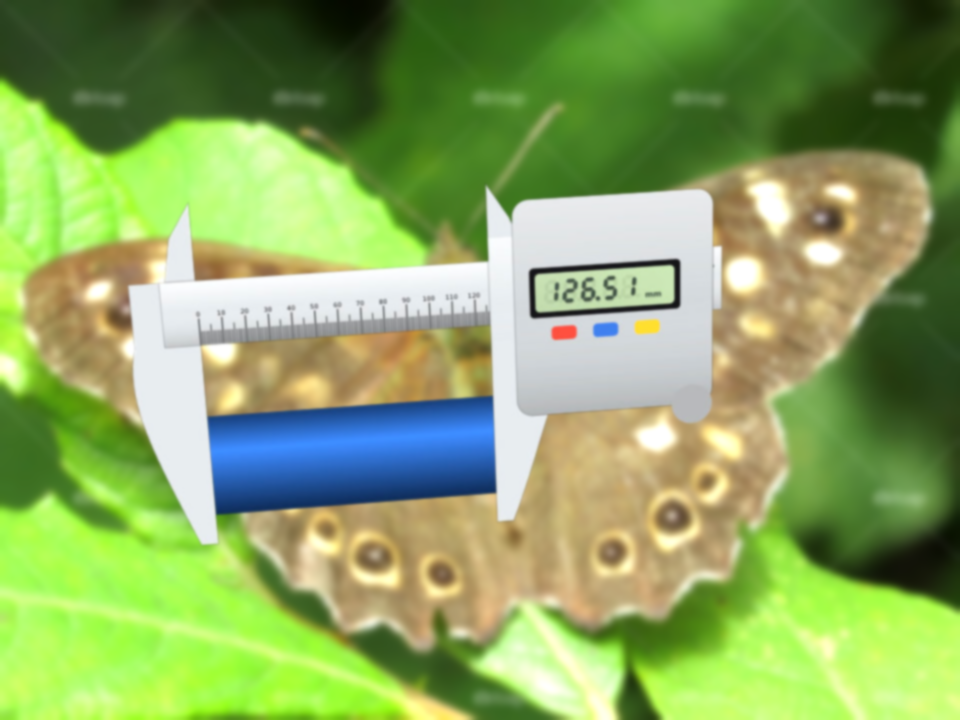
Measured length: 126.51 mm
